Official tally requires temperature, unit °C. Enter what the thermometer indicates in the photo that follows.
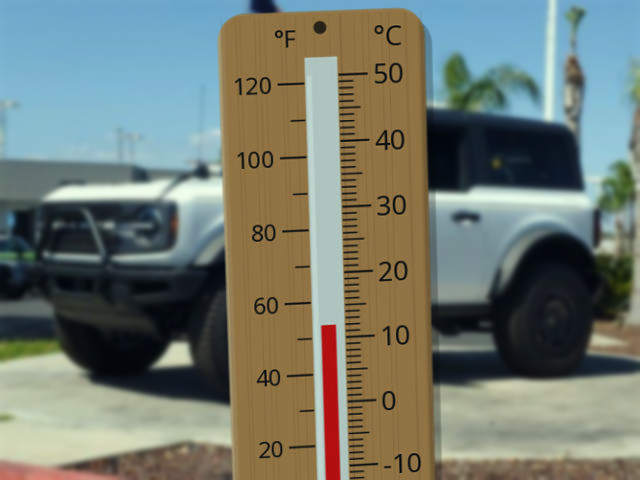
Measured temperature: 12 °C
